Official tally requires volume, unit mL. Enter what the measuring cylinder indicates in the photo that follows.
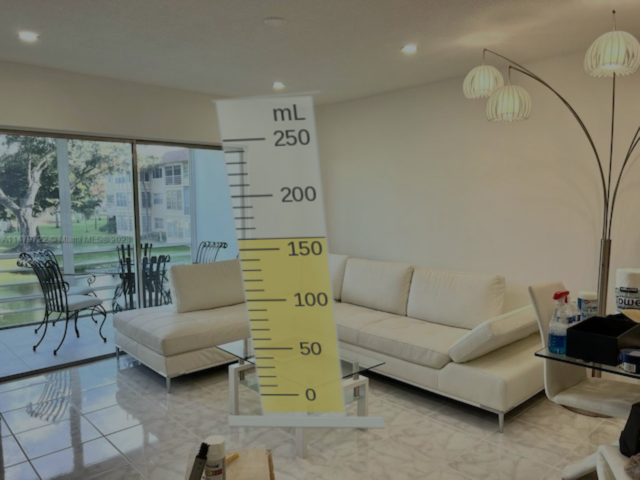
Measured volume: 160 mL
